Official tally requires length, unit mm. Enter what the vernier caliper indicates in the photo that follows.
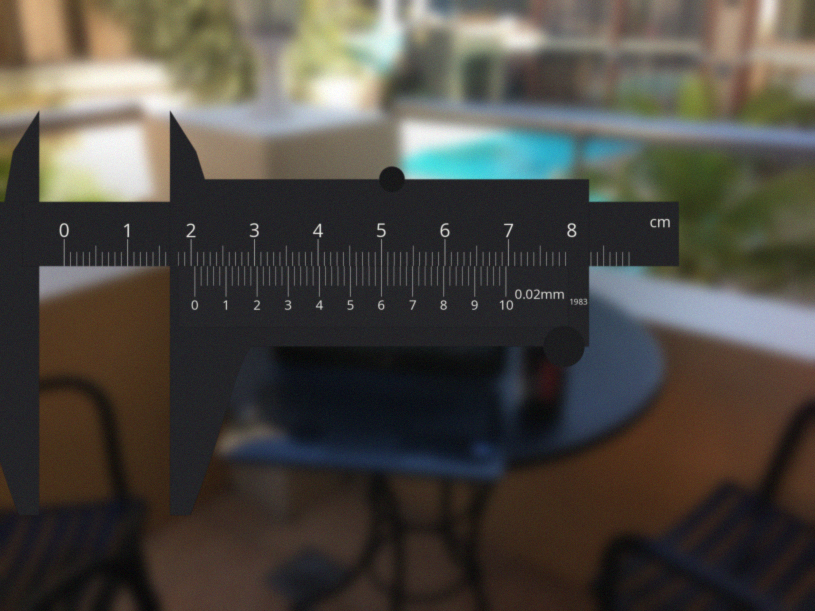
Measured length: 20.6 mm
